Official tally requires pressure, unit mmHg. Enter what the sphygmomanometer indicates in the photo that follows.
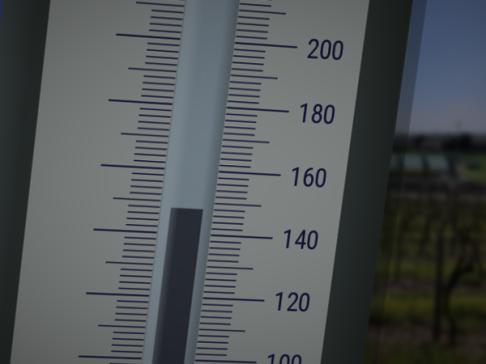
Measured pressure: 148 mmHg
